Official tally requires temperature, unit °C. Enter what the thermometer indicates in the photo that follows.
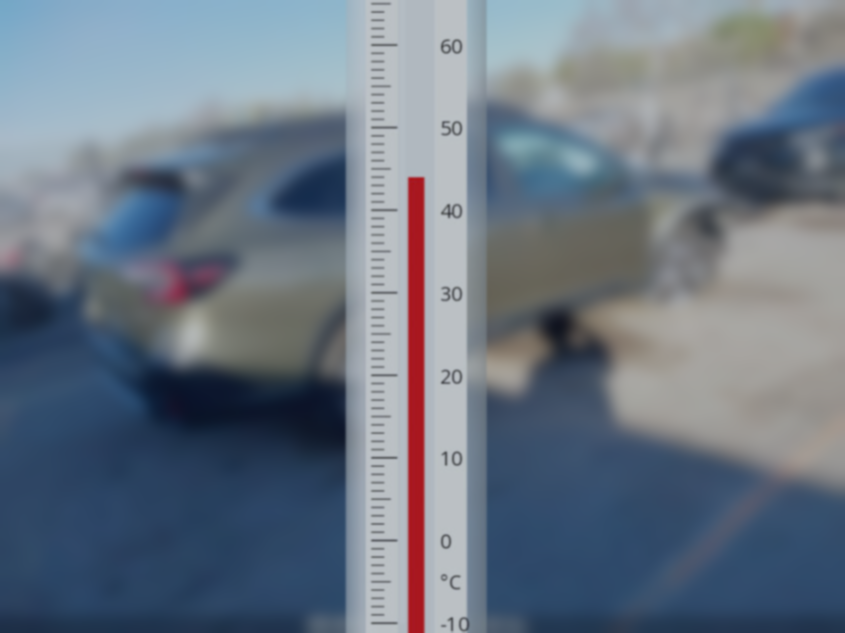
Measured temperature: 44 °C
